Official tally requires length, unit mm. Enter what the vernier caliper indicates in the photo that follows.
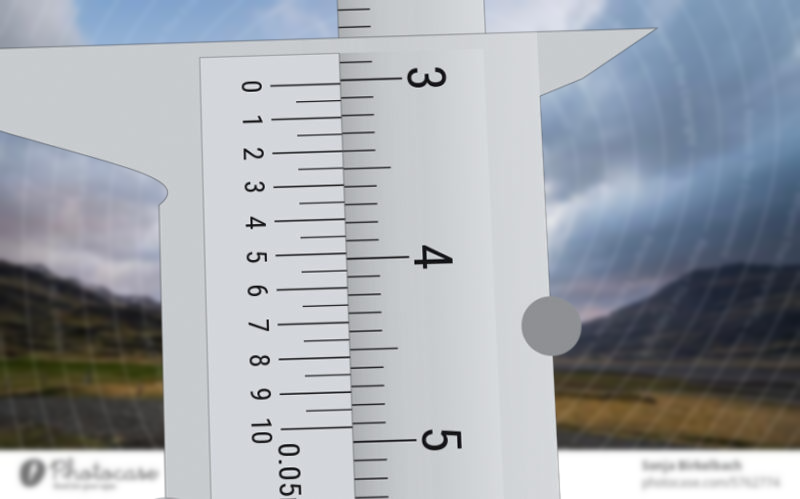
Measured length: 30.2 mm
